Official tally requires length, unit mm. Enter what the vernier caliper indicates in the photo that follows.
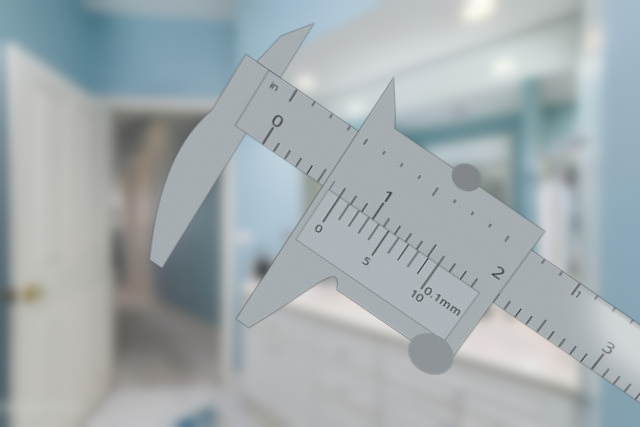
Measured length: 7.0 mm
